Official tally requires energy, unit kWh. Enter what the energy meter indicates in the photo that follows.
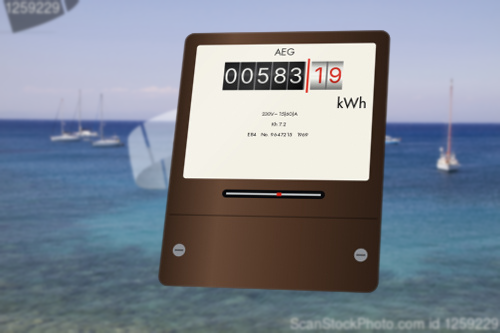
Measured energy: 583.19 kWh
